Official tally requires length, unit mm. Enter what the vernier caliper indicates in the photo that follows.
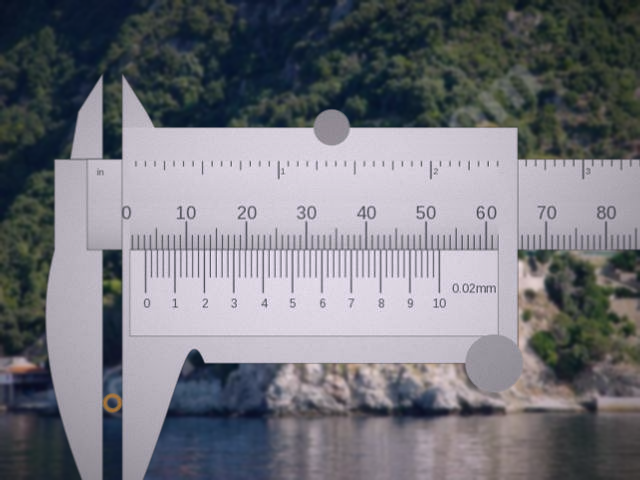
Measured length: 3.2 mm
